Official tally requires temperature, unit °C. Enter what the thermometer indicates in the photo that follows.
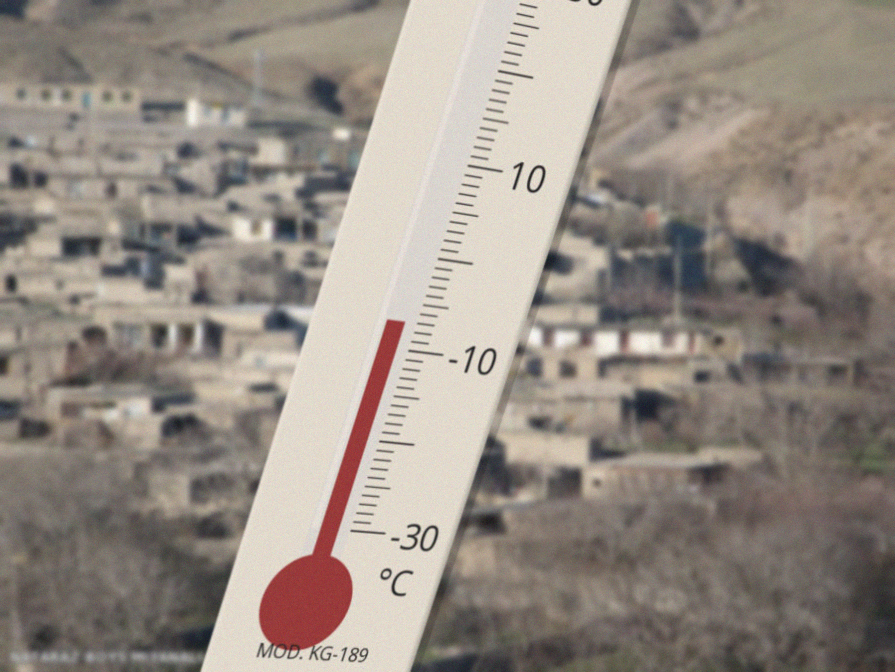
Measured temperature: -7 °C
